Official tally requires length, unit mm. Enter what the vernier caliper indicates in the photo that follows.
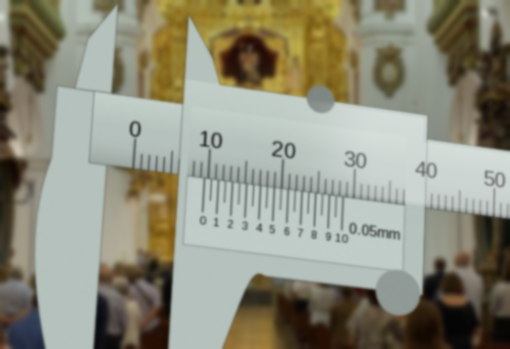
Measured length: 9.5 mm
